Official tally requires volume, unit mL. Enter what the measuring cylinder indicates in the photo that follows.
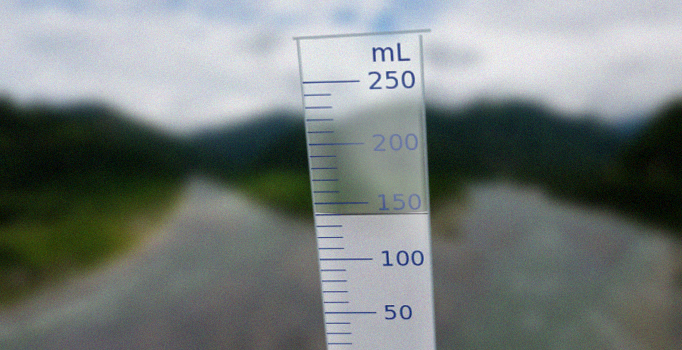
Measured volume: 140 mL
